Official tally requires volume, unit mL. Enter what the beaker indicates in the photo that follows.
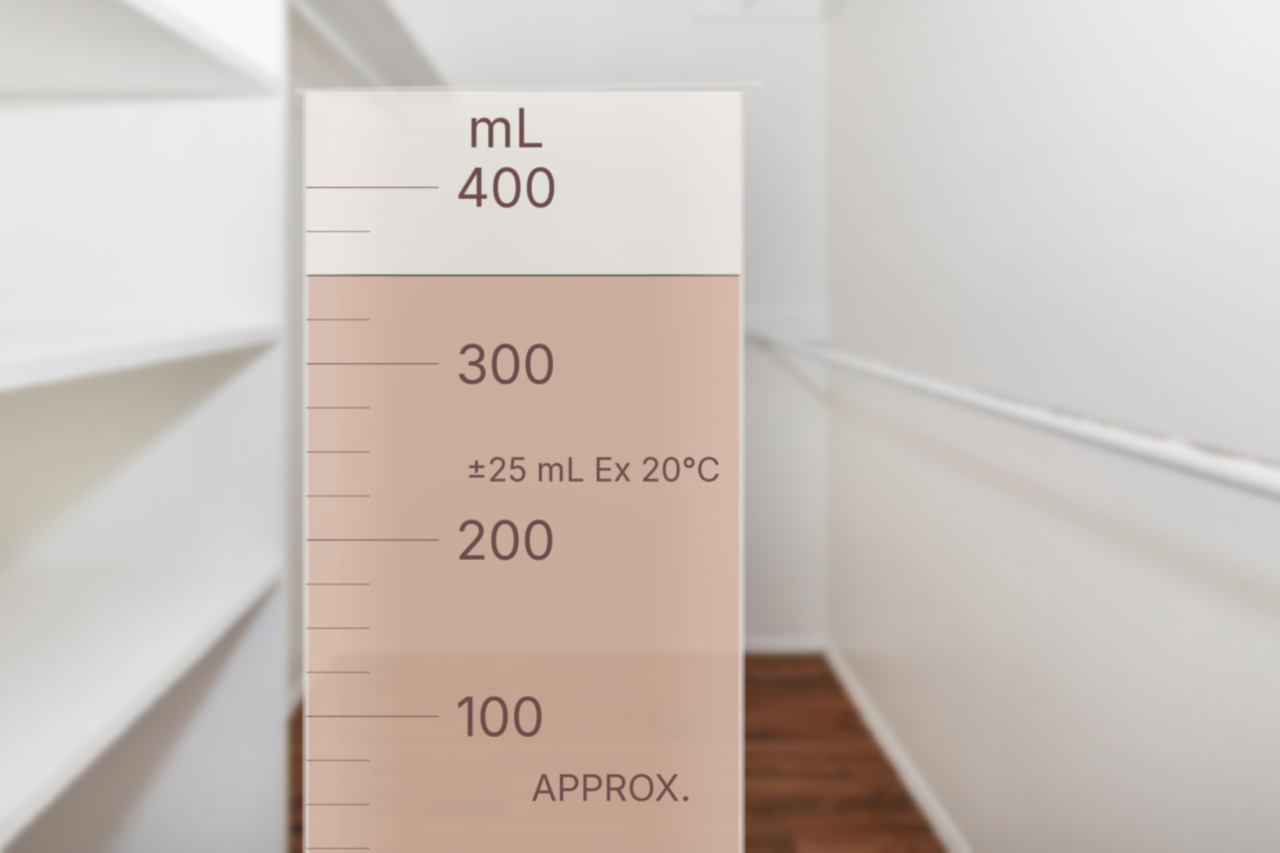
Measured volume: 350 mL
